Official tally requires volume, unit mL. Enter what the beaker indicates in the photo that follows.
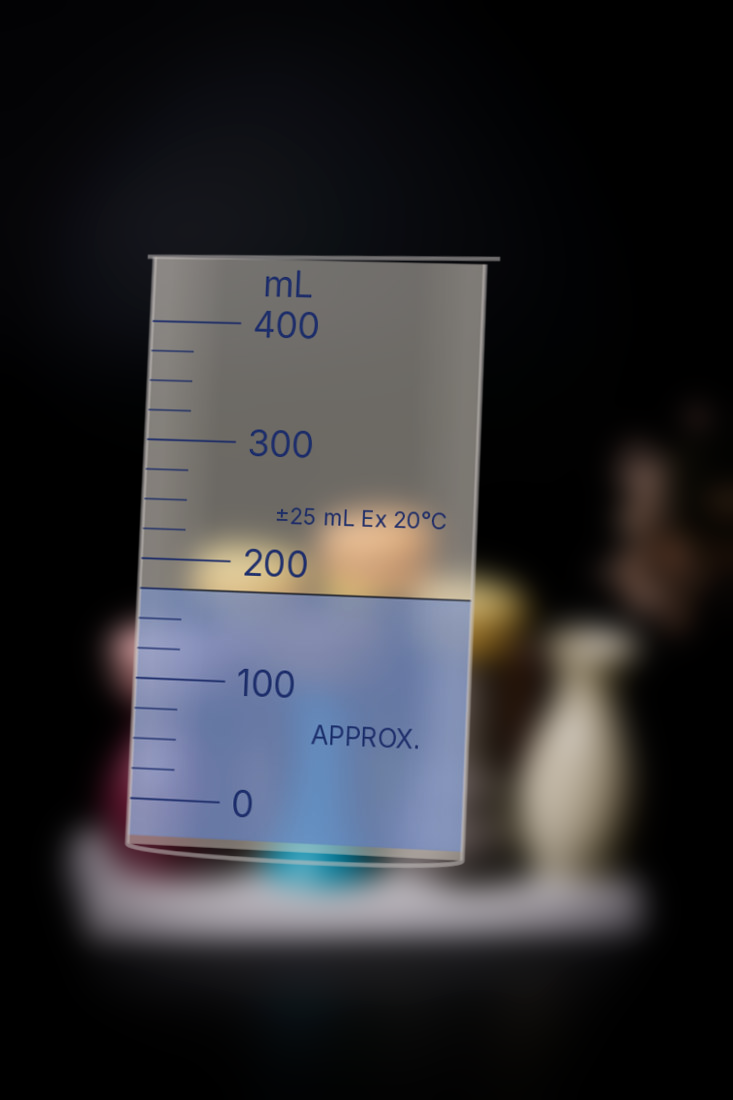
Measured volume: 175 mL
